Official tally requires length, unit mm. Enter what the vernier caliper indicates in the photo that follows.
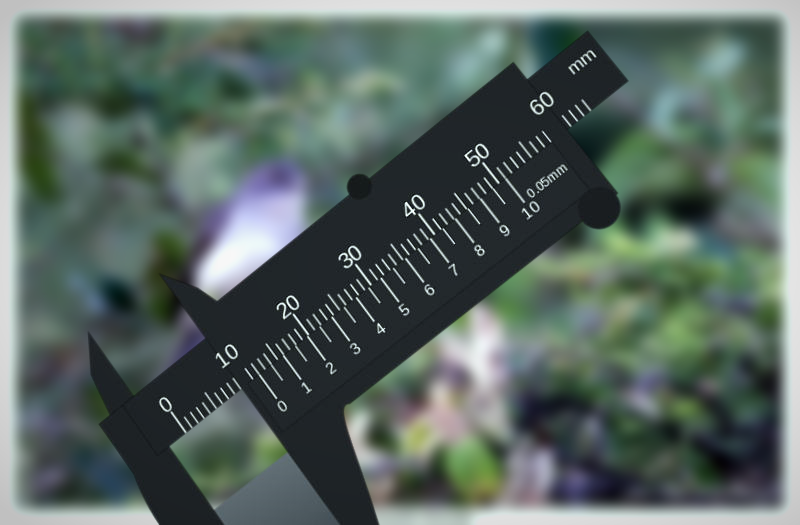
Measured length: 12.0 mm
